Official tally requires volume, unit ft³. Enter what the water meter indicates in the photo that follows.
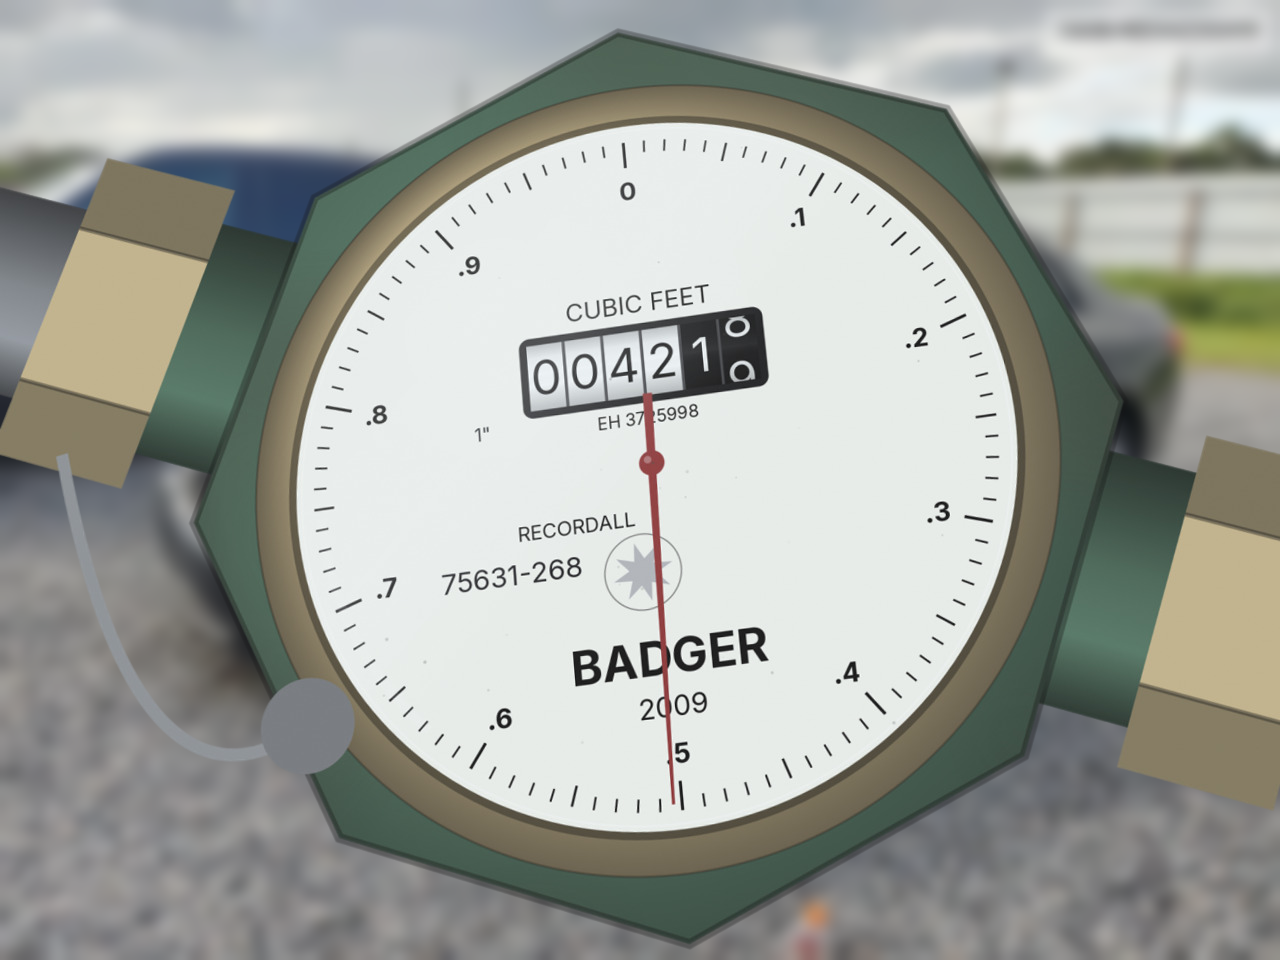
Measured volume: 4218.50 ft³
